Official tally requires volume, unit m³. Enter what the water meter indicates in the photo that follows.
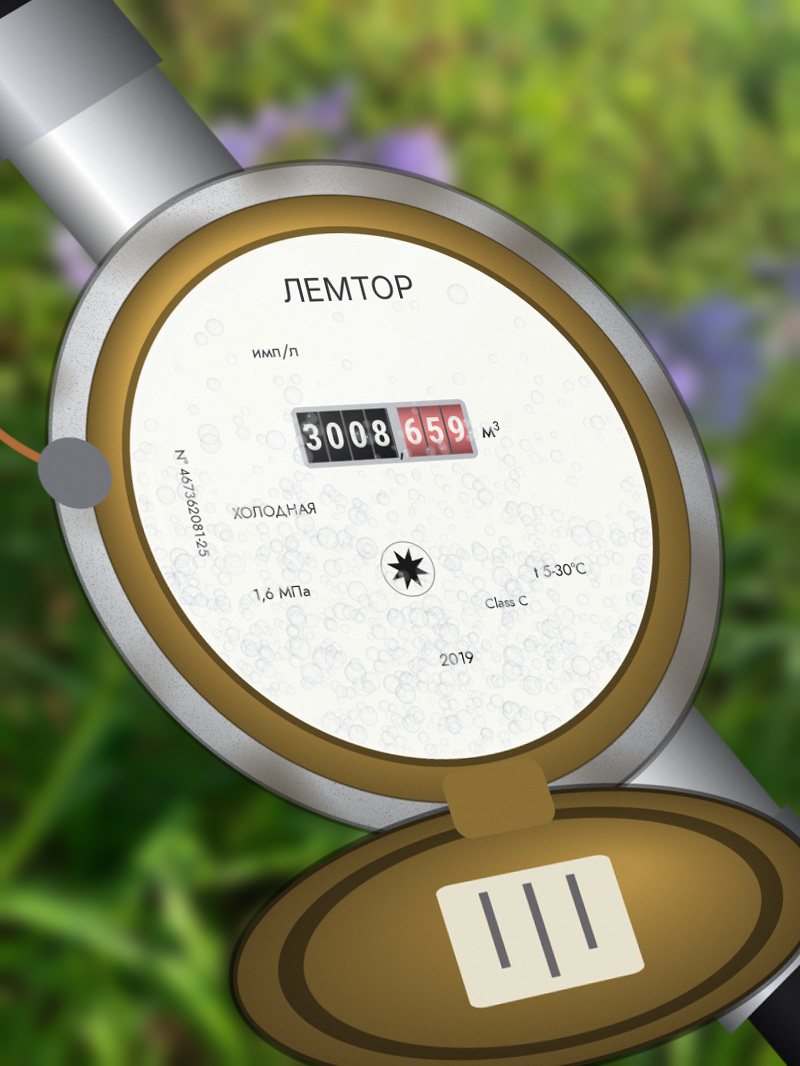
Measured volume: 3008.659 m³
